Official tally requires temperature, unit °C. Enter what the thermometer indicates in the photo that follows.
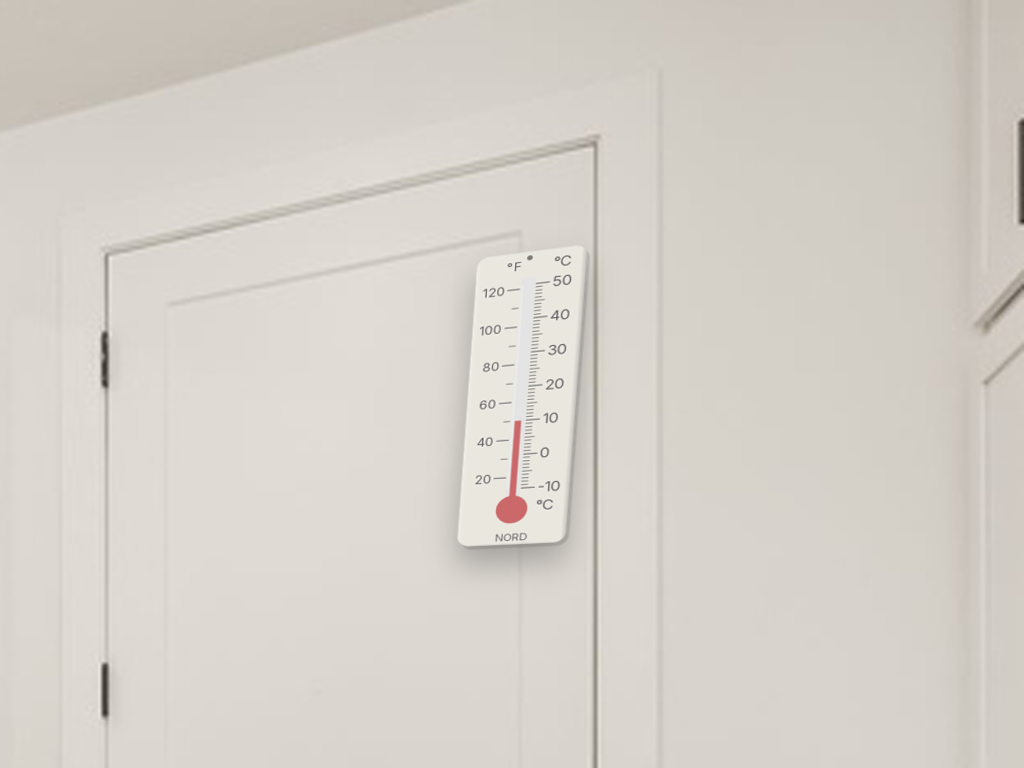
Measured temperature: 10 °C
